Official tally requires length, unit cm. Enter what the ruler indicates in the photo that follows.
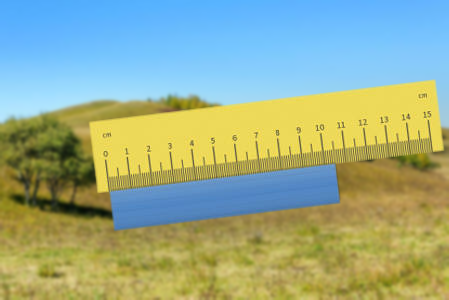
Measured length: 10.5 cm
